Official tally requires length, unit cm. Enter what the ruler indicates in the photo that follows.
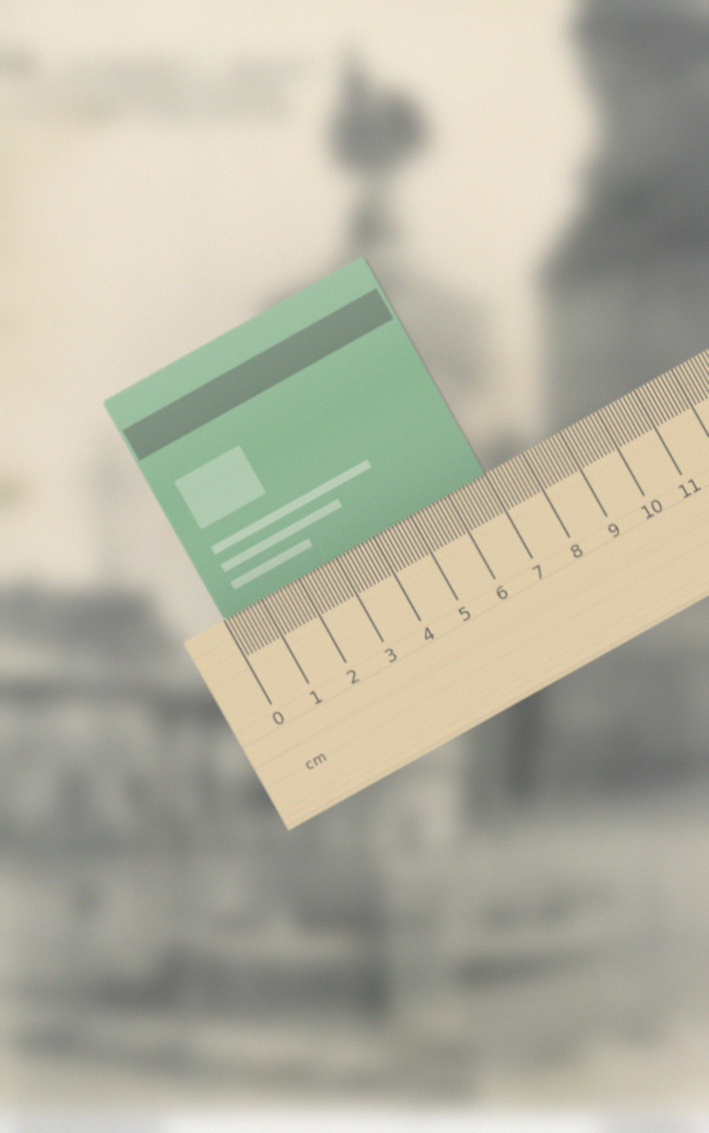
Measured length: 7 cm
